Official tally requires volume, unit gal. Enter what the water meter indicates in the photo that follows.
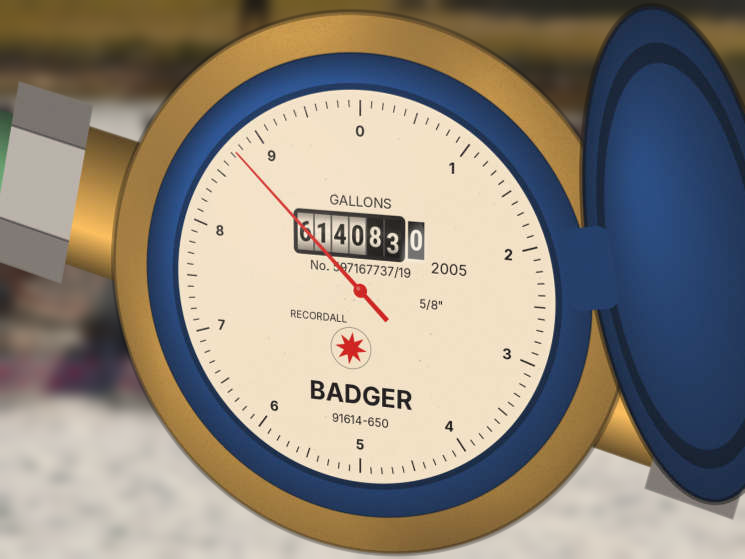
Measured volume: 6140828.7 gal
